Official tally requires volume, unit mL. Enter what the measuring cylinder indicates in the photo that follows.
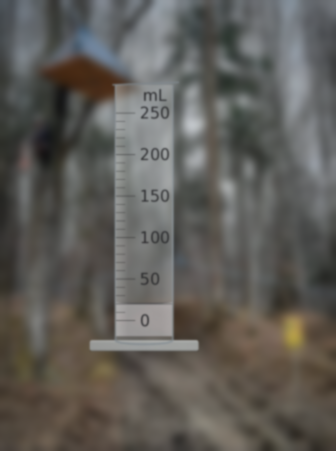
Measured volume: 20 mL
